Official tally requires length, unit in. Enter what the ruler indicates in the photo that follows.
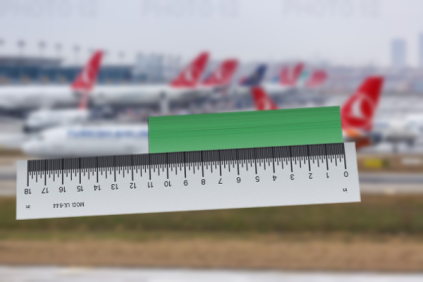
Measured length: 11 in
